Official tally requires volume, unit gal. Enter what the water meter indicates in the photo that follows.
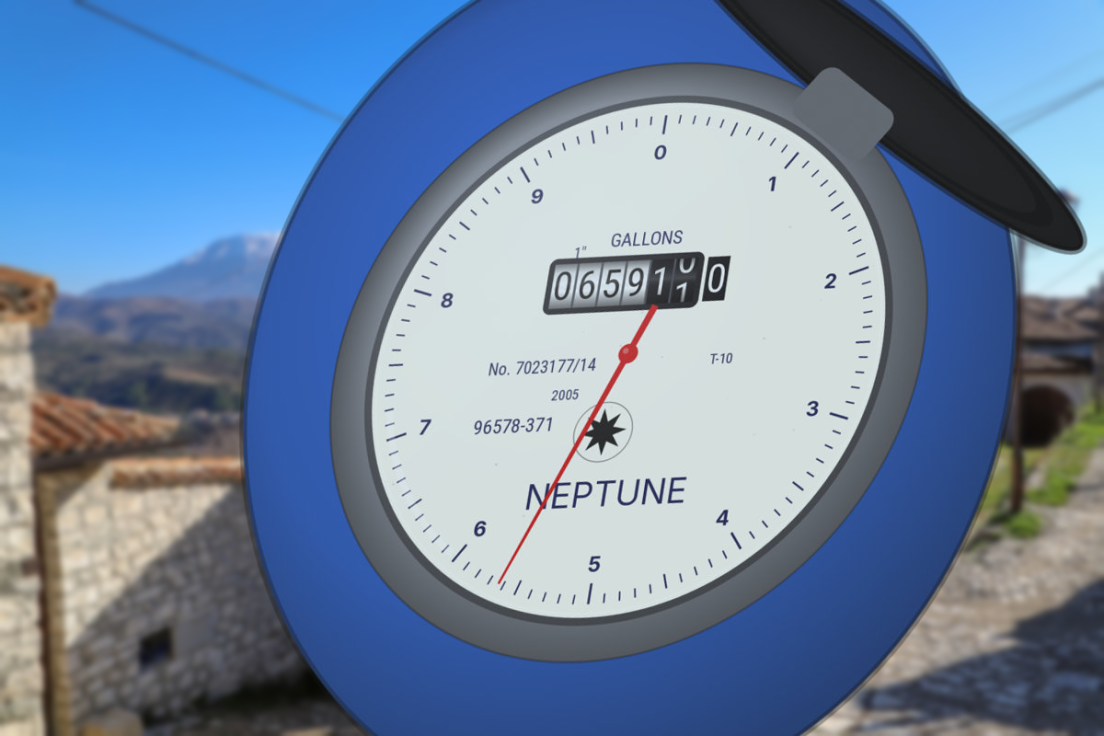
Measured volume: 659105.6 gal
